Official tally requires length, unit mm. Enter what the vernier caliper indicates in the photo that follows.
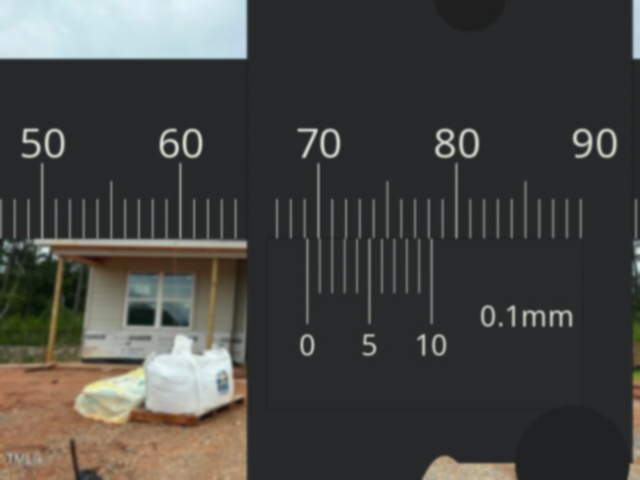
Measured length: 69.2 mm
